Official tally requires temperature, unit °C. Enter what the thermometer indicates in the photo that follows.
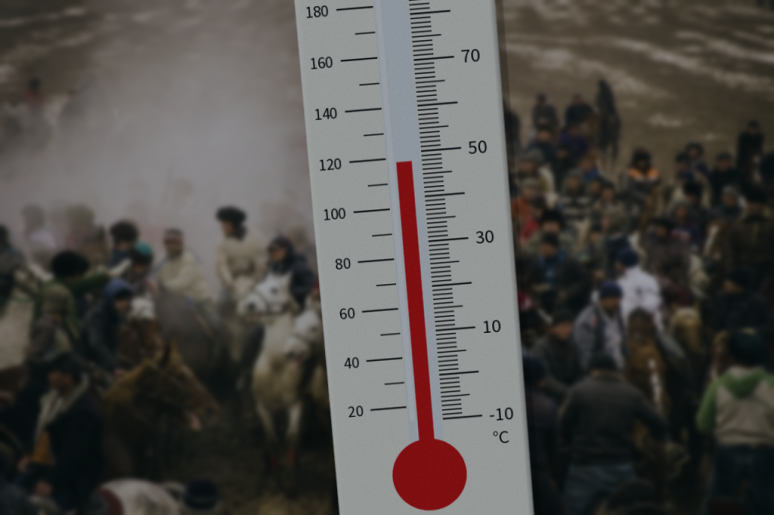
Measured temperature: 48 °C
